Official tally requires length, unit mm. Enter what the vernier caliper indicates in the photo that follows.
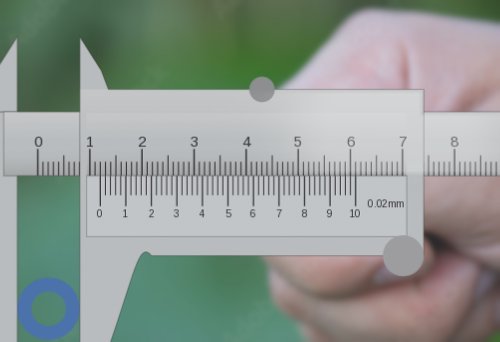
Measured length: 12.0 mm
